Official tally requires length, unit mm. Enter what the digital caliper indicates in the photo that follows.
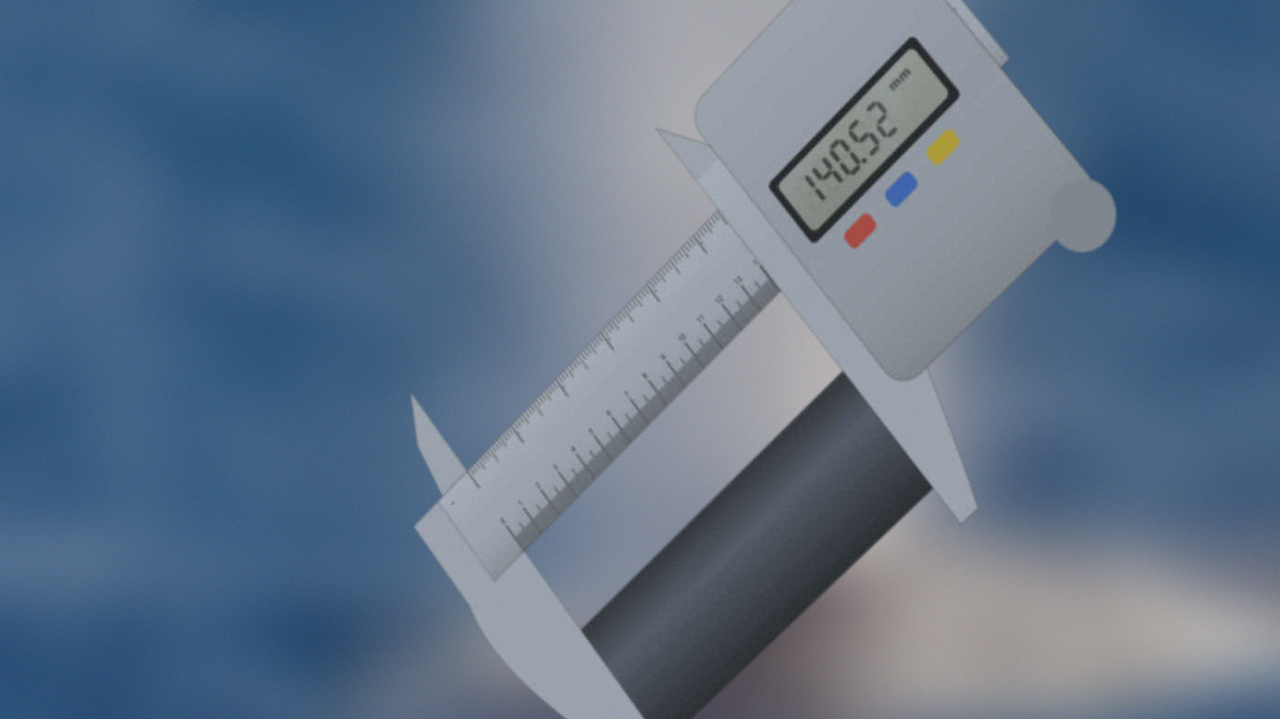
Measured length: 140.52 mm
